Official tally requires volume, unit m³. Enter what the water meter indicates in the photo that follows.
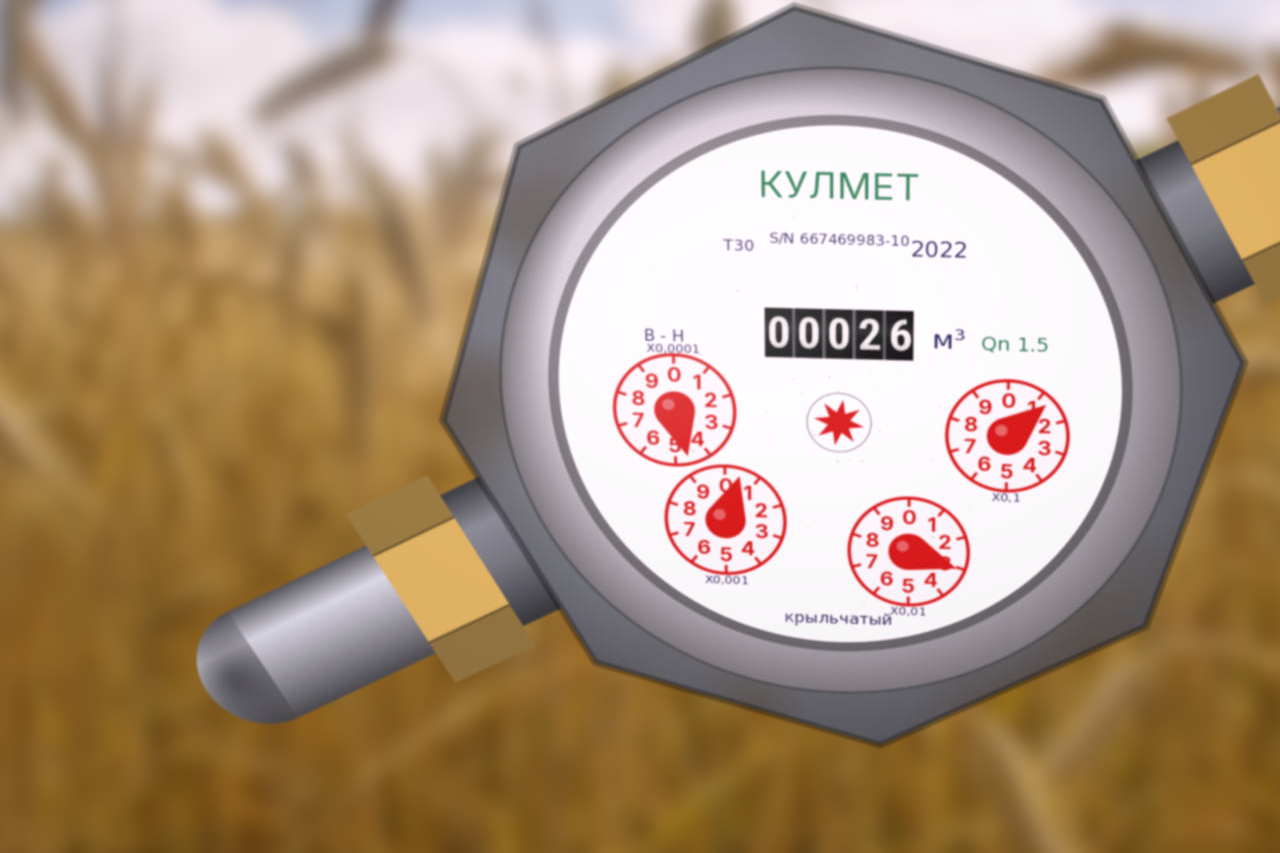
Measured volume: 26.1304 m³
